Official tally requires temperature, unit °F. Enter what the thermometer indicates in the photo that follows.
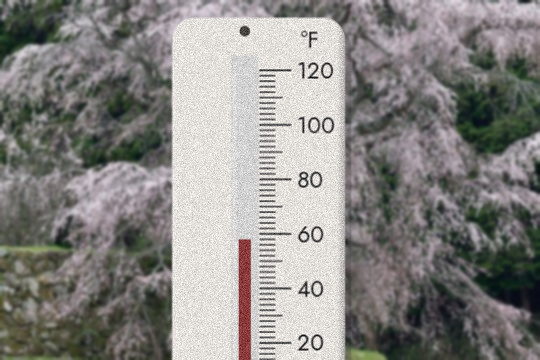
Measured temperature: 58 °F
